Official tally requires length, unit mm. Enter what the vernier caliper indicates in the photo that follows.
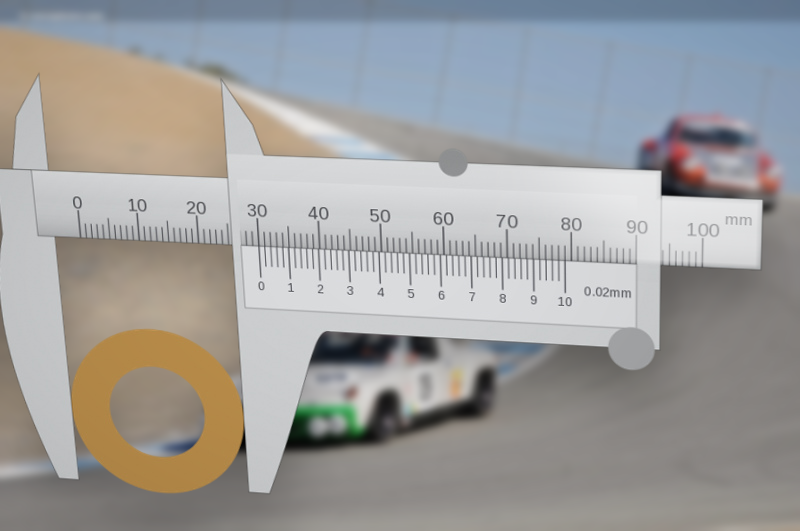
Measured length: 30.0 mm
